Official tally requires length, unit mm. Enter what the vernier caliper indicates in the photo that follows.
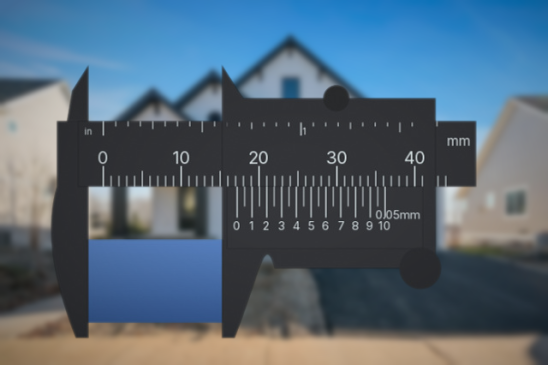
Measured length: 17.2 mm
